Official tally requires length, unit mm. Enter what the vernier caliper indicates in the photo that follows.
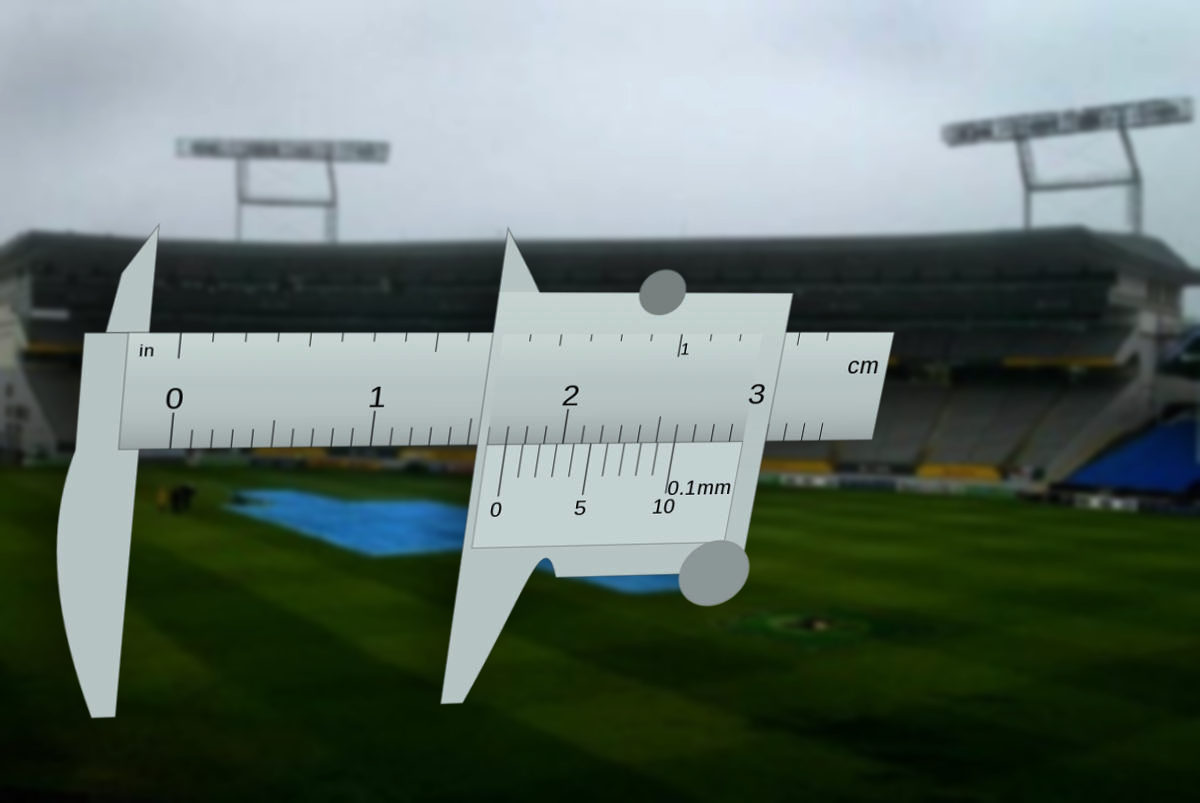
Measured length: 17.0 mm
